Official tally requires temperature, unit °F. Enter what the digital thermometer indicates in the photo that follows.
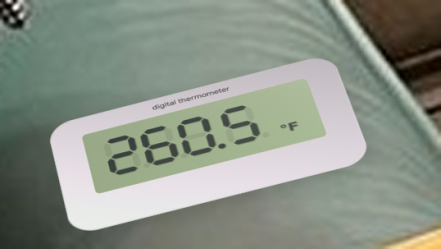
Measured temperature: 260.5 °F
